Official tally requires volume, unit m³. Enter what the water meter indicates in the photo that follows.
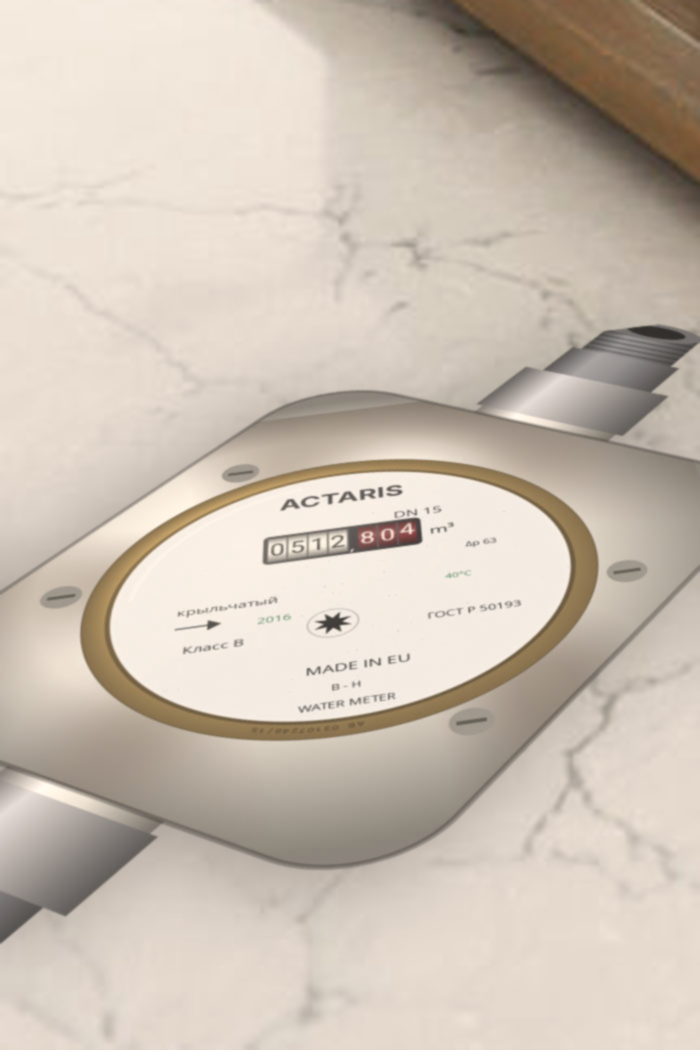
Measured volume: 512.804 m³
